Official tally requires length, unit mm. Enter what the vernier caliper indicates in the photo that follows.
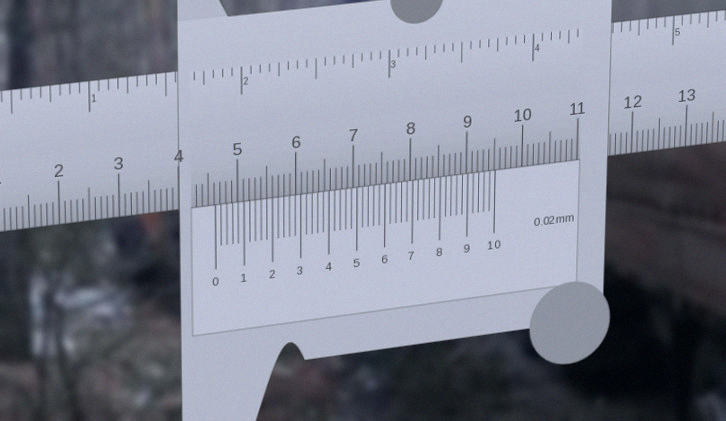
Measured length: 46.2 mm
